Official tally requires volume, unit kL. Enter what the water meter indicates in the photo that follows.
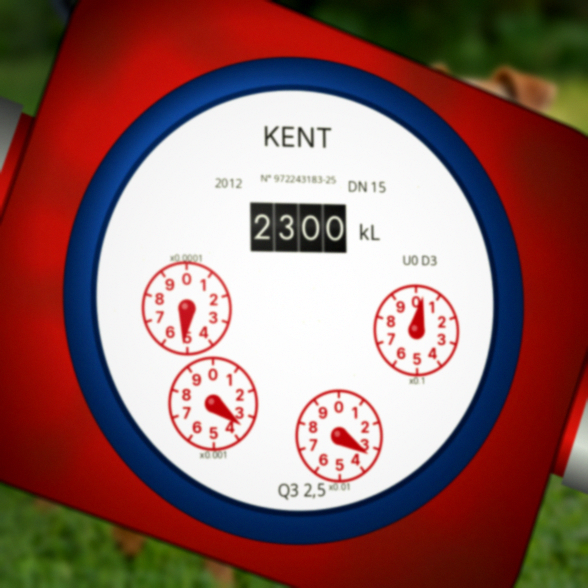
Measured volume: 2300.0335 kL
